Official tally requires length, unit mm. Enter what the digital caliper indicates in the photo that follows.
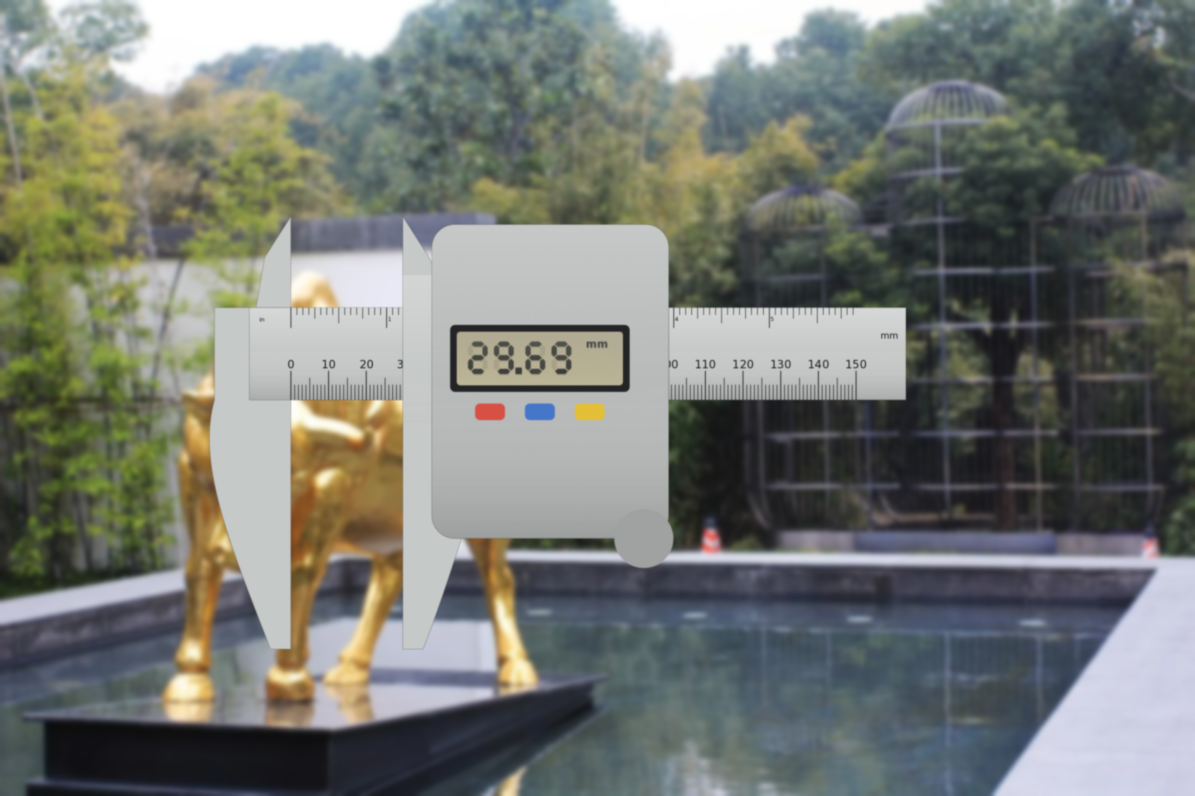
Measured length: 29.69 mm
